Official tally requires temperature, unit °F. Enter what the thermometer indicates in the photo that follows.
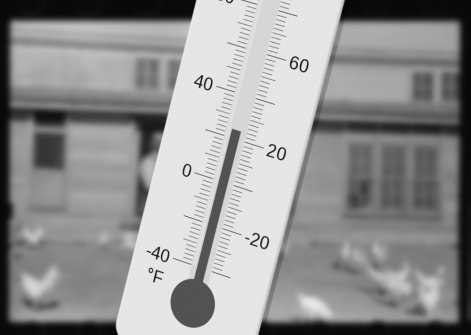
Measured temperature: 24 °F
